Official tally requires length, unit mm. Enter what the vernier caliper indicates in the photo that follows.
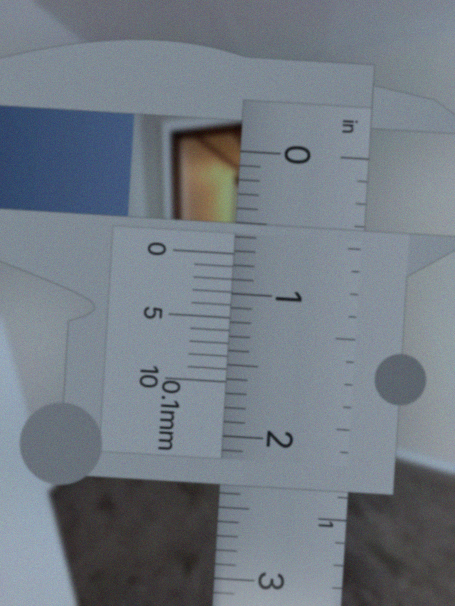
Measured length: 7.2 mm
